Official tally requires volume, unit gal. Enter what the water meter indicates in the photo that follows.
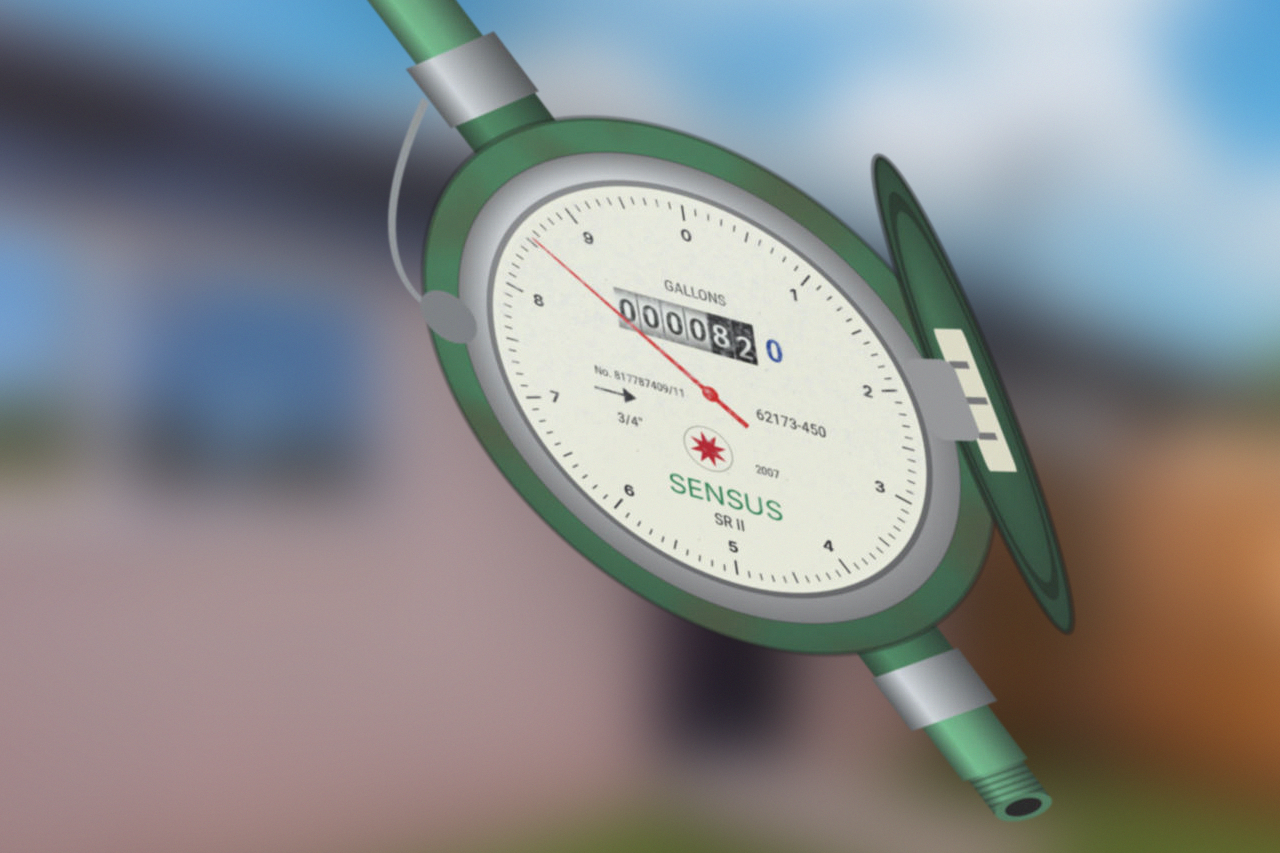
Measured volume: 818.5 gal
